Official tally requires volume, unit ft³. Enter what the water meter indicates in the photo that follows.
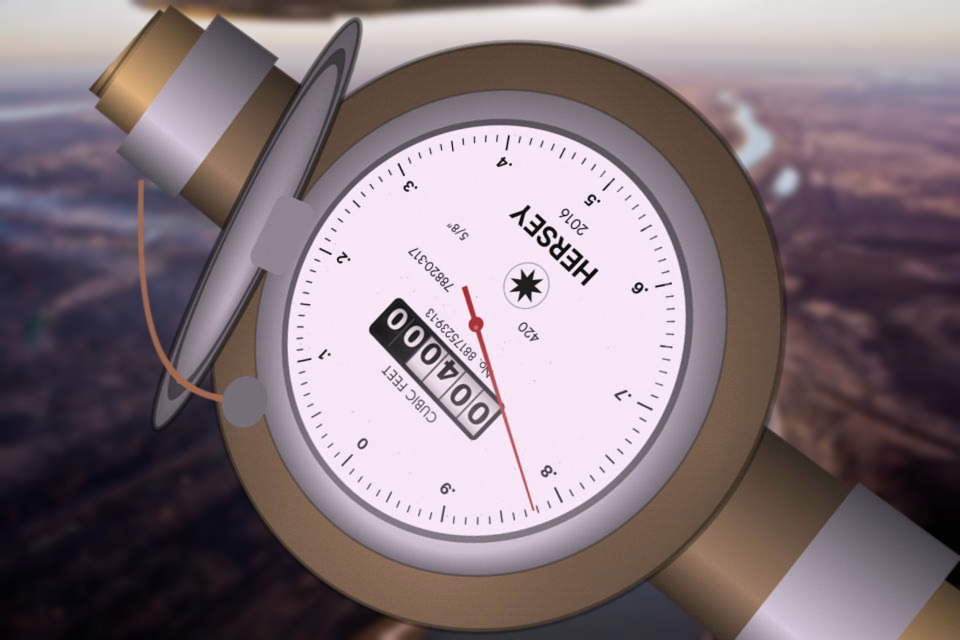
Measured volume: 3999.82 ft³
